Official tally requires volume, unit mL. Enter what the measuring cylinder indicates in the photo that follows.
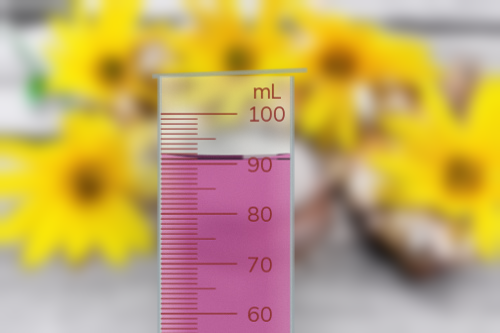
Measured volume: 91 mL
